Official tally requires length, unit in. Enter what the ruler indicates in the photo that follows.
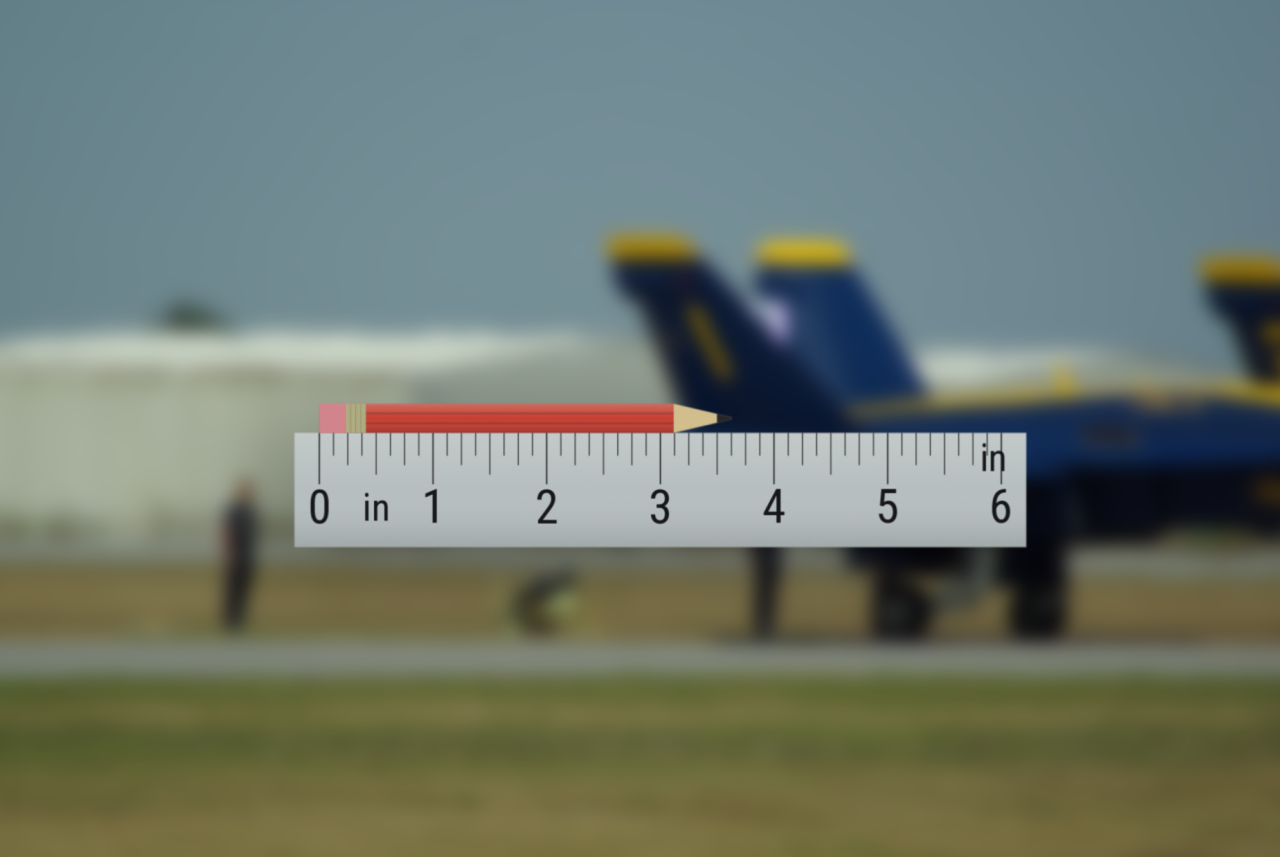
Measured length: 3.625 in
